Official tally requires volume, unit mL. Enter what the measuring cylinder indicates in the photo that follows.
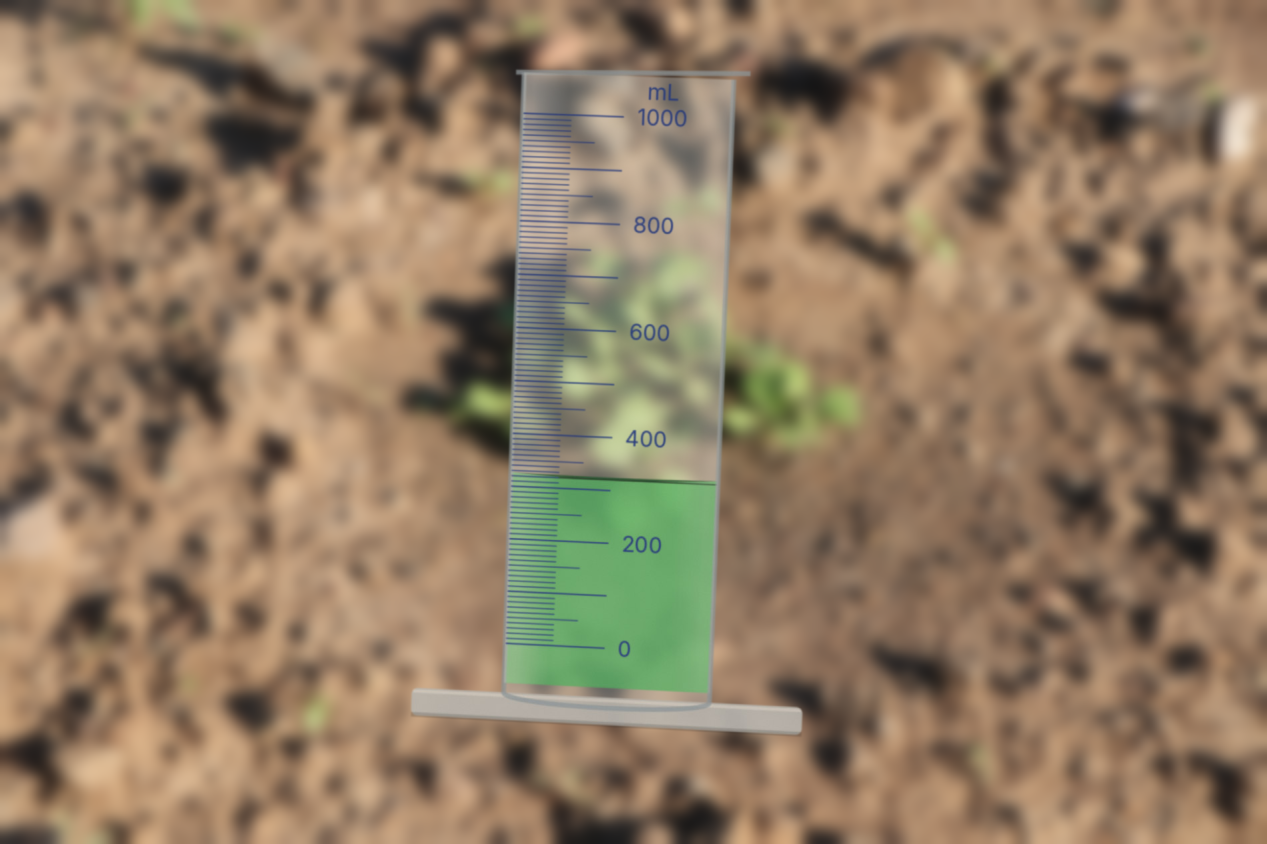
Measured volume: 320 mL
